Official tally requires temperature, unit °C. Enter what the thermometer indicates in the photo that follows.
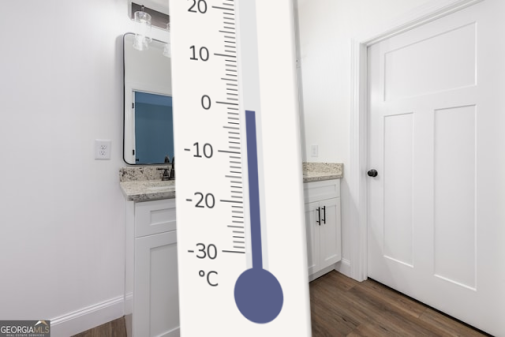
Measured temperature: -1 °C
